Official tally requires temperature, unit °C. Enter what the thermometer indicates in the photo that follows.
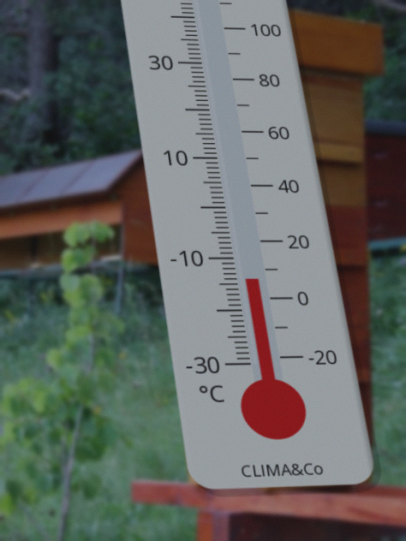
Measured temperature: -14 °C
